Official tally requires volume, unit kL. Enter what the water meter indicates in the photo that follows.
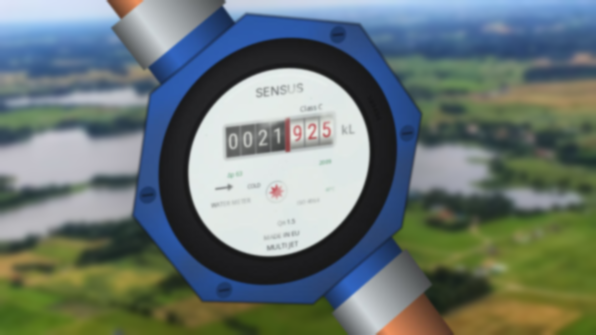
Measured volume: 21.925 kL
